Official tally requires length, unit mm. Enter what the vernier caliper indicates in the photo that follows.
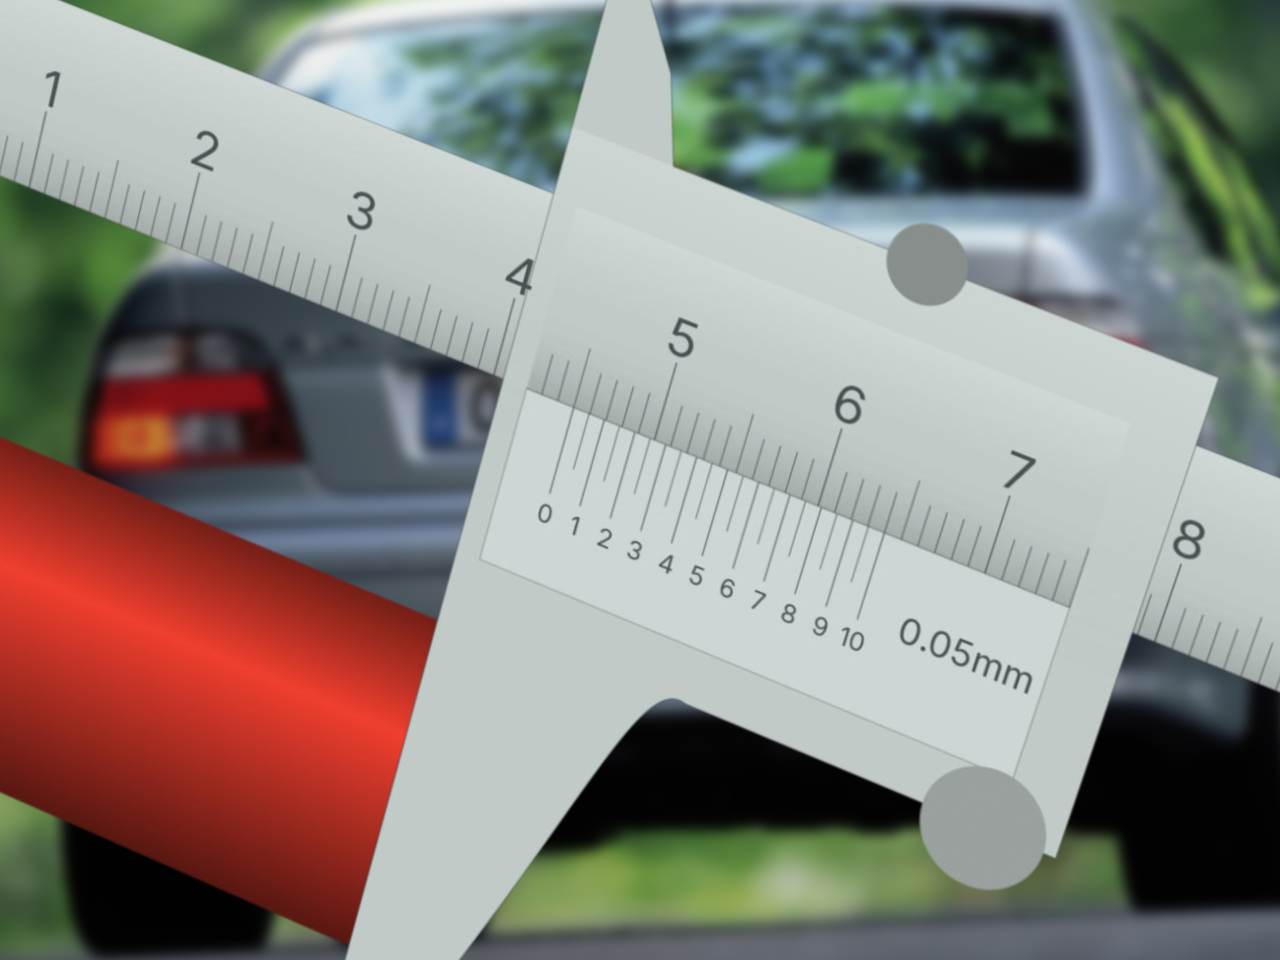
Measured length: 45.0 mm
